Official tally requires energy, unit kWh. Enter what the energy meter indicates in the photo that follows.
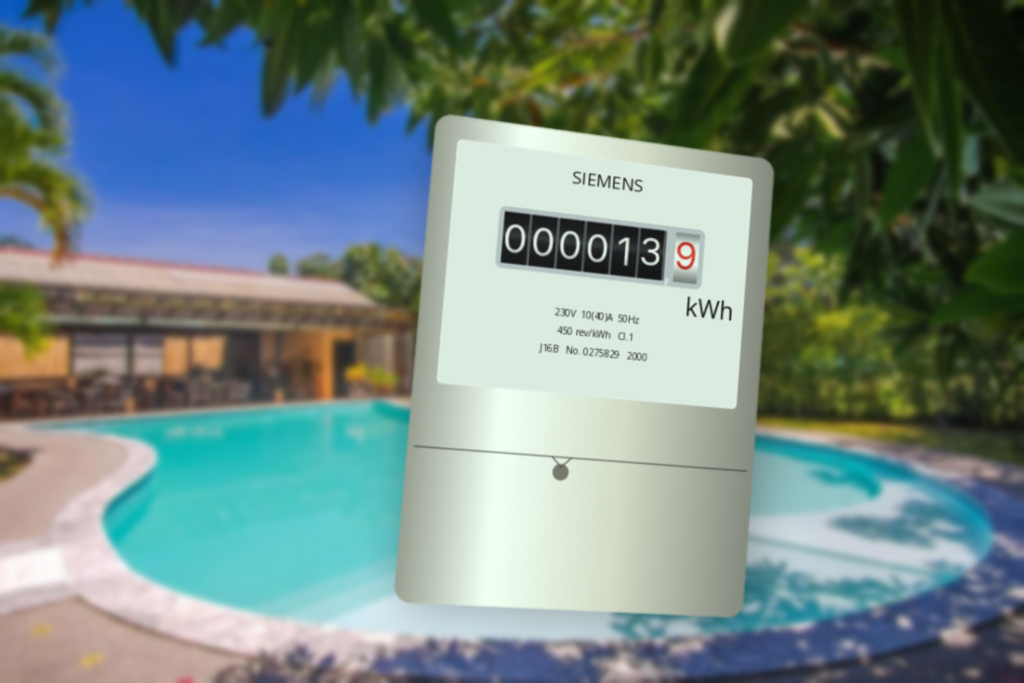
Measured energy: 13.9 kWh
